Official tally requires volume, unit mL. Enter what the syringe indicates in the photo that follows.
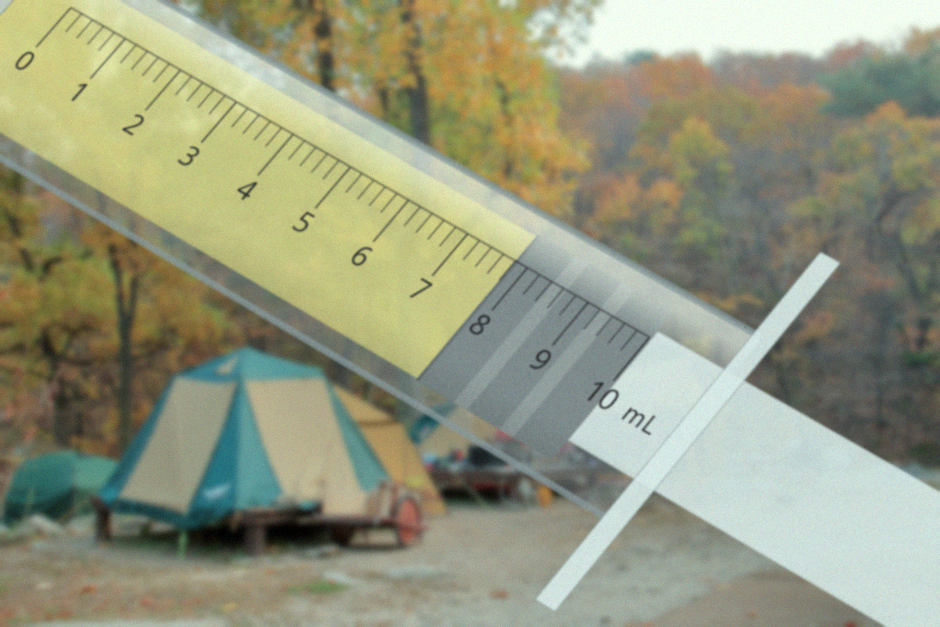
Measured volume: 7.8 mL
